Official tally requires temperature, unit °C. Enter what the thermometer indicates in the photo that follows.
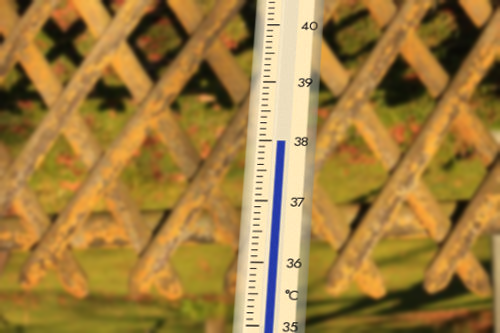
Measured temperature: 38 °C
